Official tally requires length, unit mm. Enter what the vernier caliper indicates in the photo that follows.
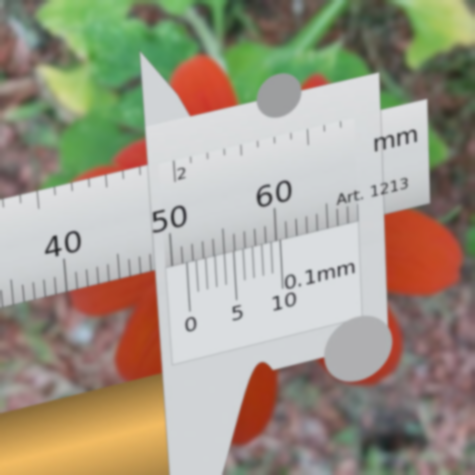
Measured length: 51.4 mm
